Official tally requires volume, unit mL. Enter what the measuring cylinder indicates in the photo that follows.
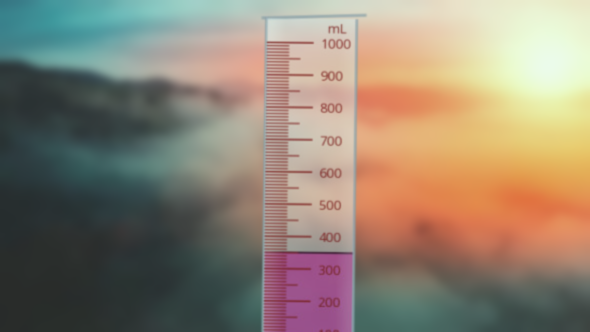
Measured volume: 350 mL
